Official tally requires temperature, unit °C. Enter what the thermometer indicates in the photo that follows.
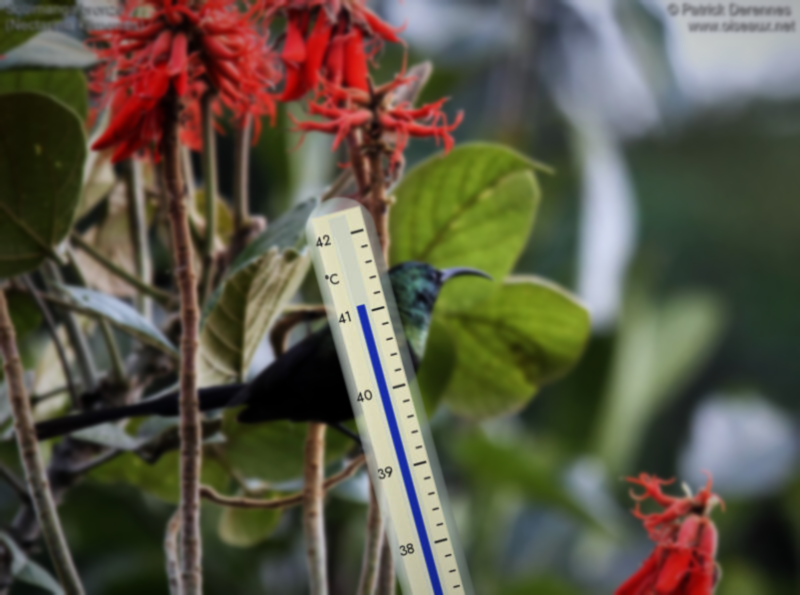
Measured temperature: 41.1 °C
